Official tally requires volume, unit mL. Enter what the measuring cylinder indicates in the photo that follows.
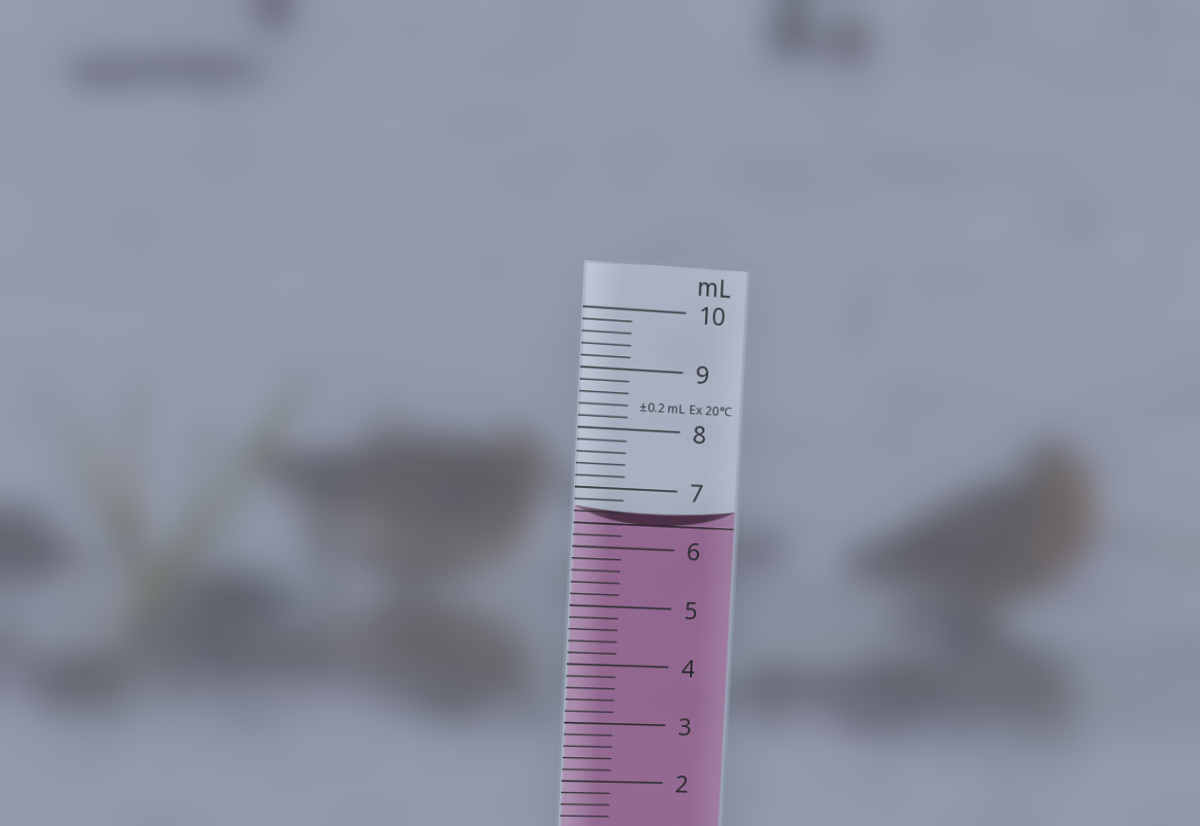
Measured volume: 6.4 mL
